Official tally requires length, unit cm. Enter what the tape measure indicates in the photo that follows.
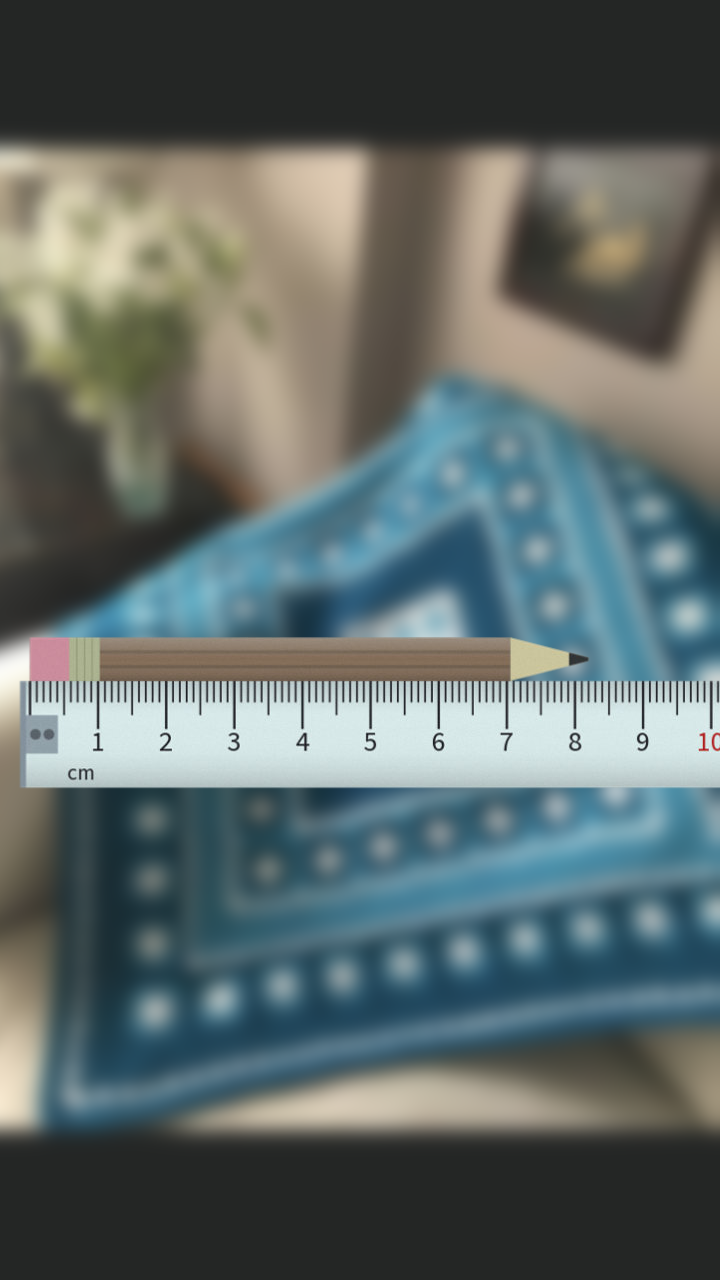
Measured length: 8.2 cm
